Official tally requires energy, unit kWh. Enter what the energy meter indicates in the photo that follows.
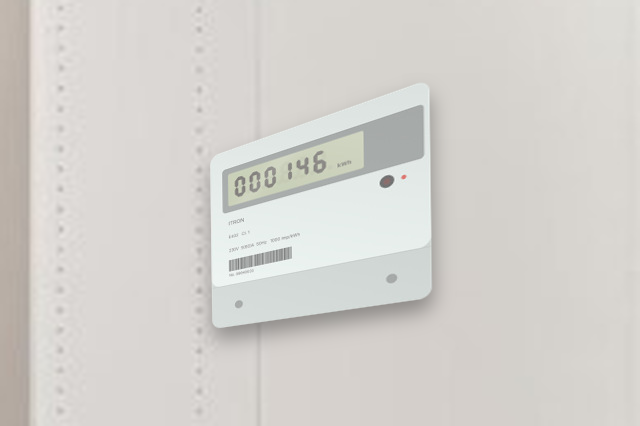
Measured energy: 146 kWh
